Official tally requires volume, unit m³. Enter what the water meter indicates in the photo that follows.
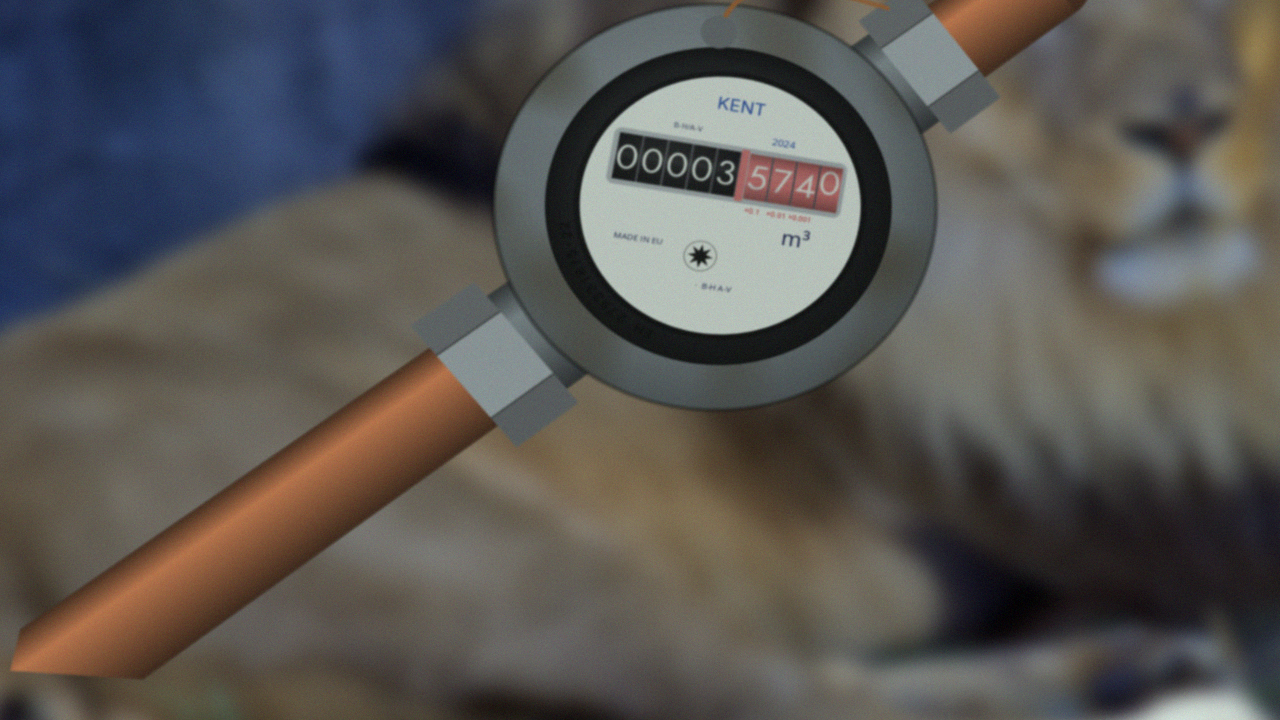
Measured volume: 3.5740 m³
